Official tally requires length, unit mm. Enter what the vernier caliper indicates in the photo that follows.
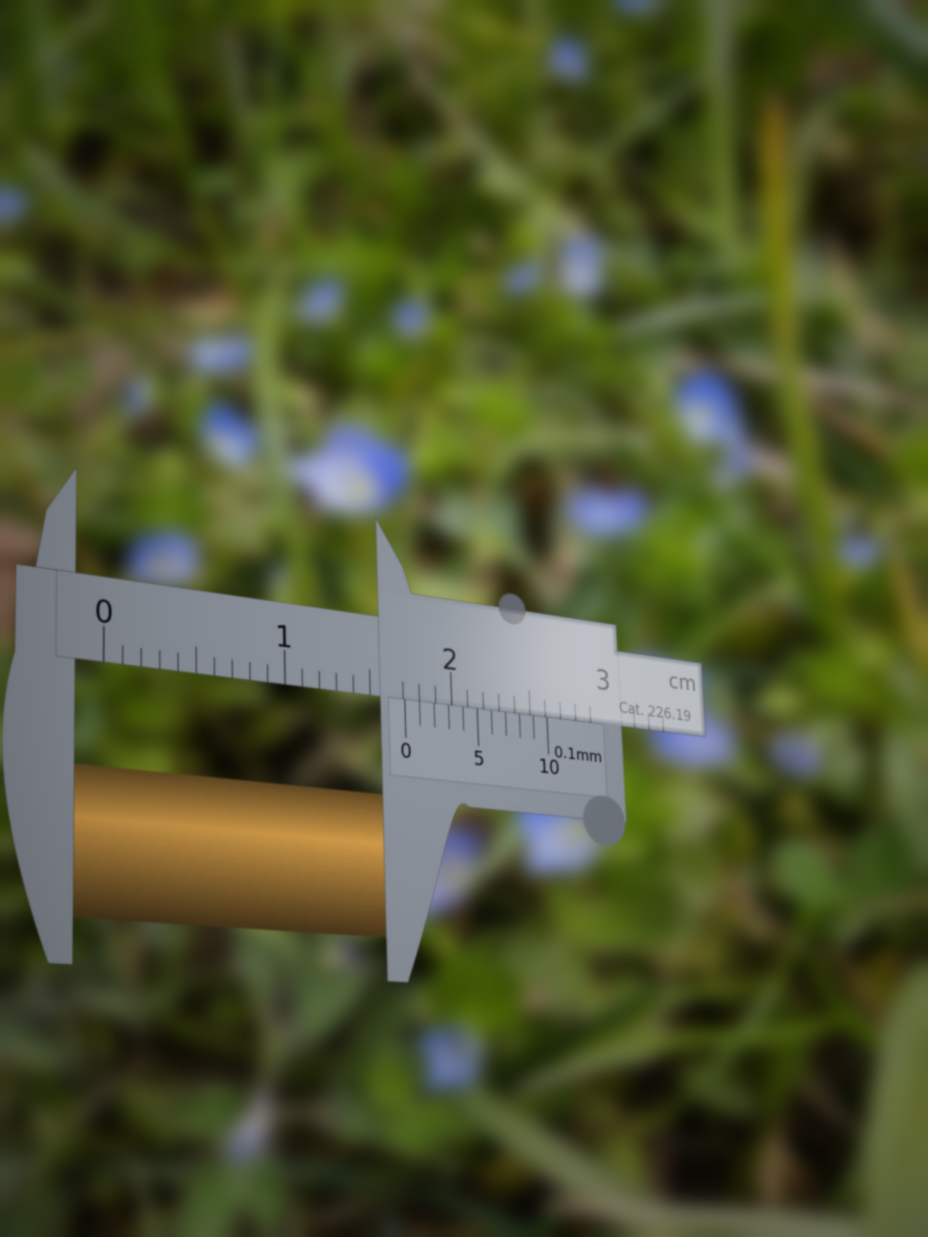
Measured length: 17.1 mm
